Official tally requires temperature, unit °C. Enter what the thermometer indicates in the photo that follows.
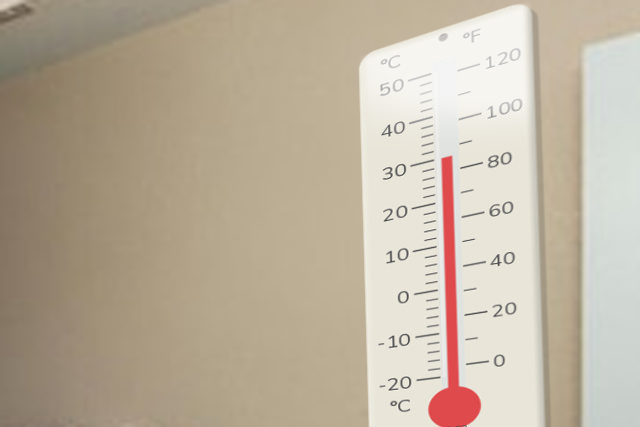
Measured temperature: 30 °C
